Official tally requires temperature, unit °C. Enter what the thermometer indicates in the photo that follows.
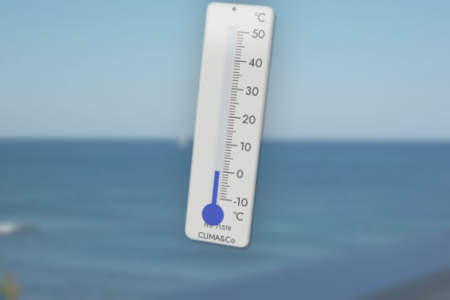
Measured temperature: 0 °C
